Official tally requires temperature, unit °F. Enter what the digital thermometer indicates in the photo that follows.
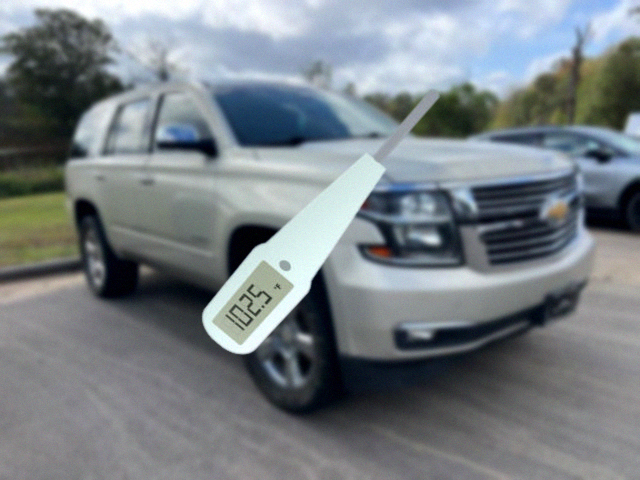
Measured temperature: 102.5 °F
